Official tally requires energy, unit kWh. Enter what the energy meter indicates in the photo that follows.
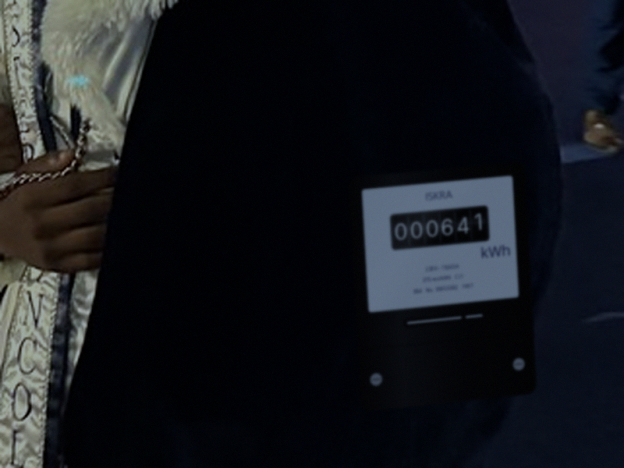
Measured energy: 641 kWh
